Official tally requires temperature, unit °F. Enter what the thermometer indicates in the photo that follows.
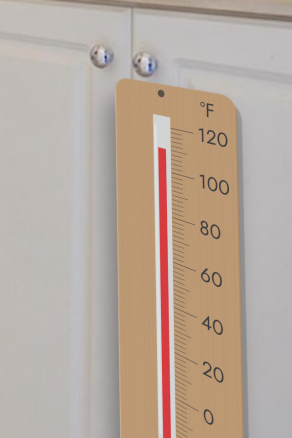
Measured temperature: 110 °F
